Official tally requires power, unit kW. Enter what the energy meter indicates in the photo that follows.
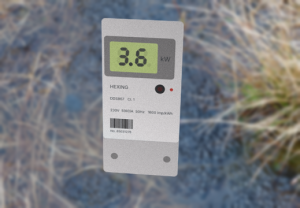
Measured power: 3.6 kW
